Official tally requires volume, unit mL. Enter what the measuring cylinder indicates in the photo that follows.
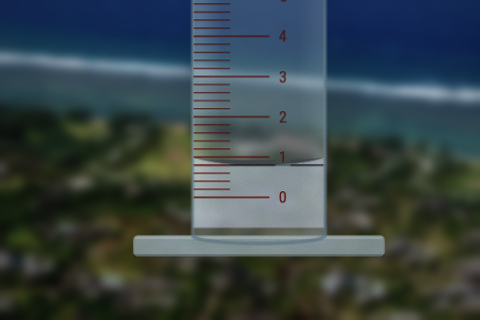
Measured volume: 0.8 mL
